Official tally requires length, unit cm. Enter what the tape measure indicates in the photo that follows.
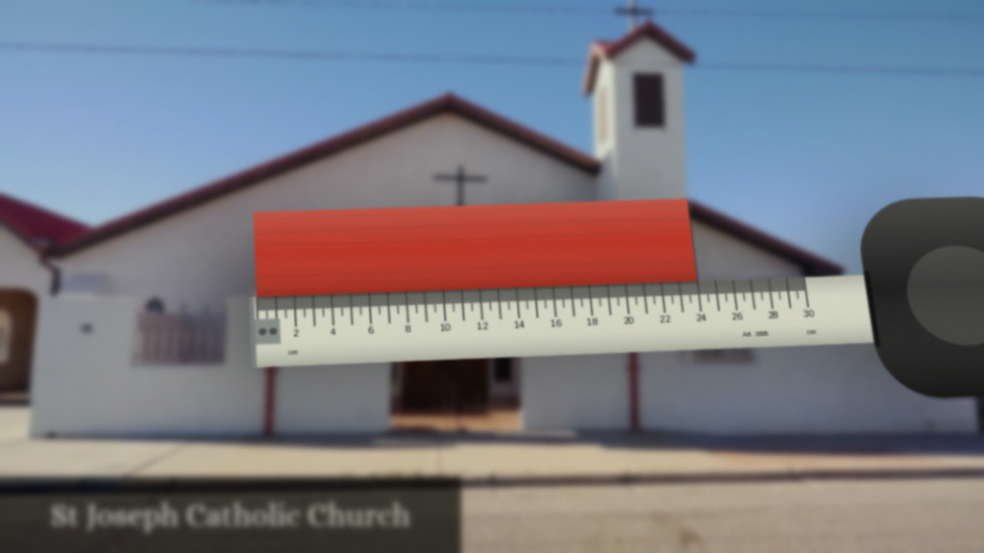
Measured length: 24 cm
